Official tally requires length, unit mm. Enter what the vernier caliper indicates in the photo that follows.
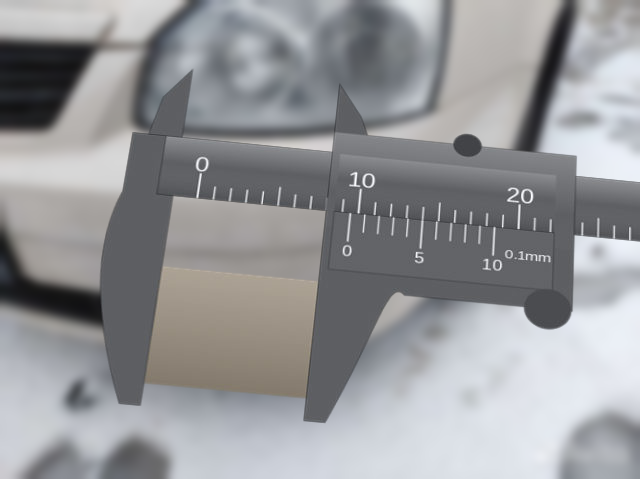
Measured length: 9.5 mm
